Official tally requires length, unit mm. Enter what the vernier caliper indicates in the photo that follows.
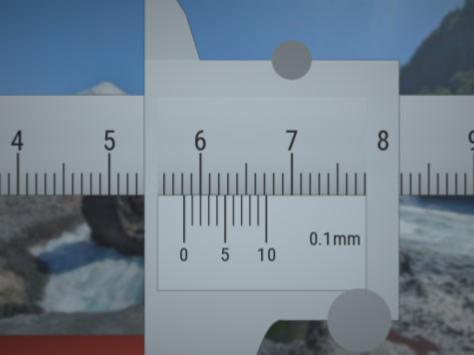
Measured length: 58.2 mm
